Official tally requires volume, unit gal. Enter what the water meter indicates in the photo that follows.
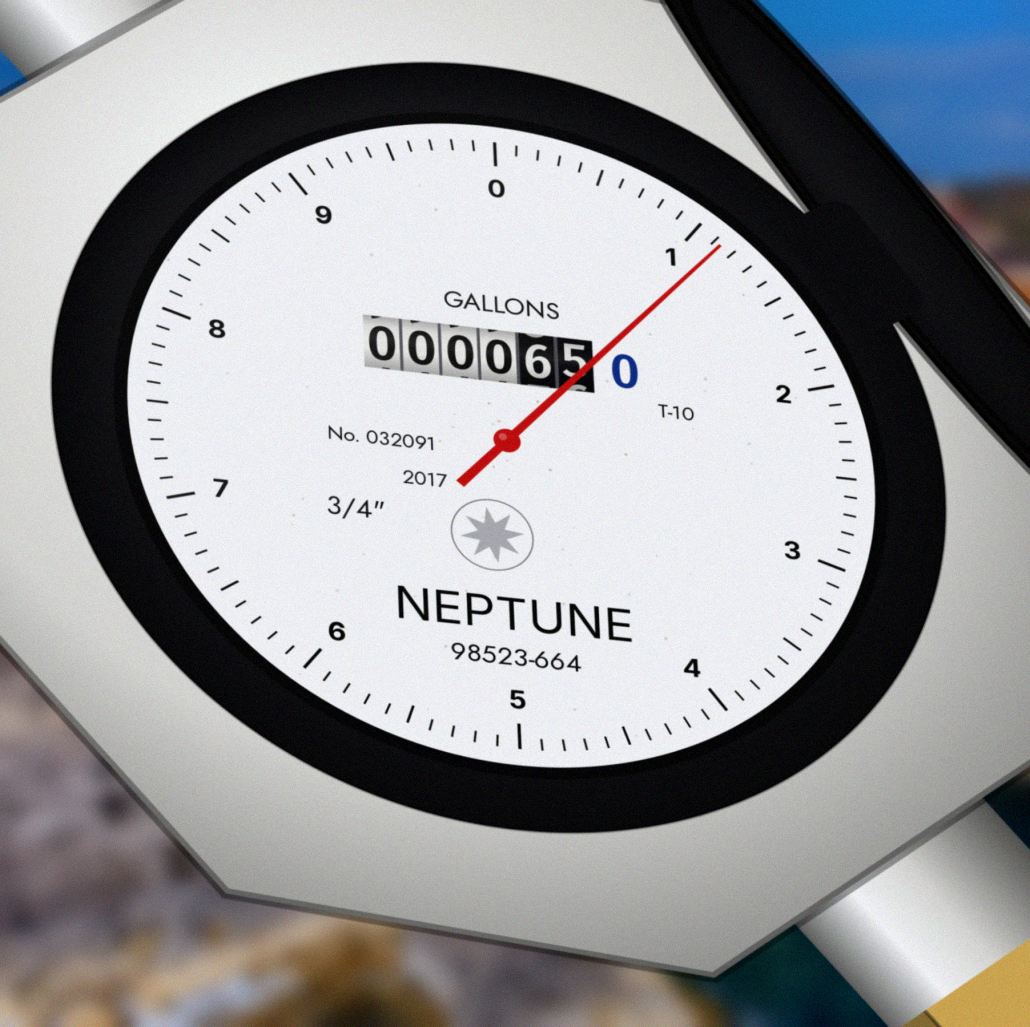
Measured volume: 651.1 gal
